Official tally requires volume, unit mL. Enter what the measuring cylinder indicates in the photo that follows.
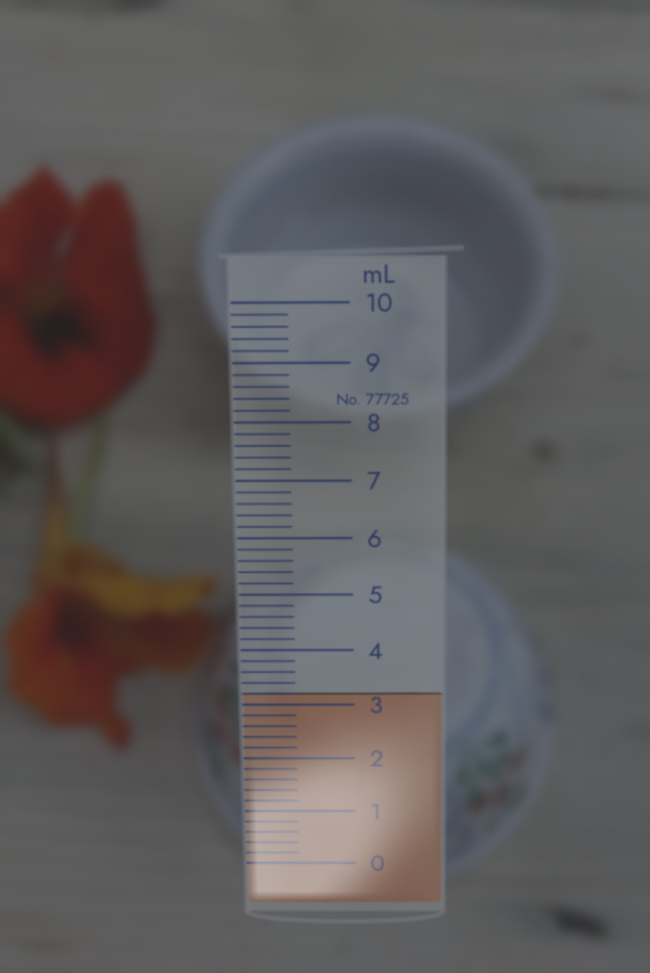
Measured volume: 3.2 mL
